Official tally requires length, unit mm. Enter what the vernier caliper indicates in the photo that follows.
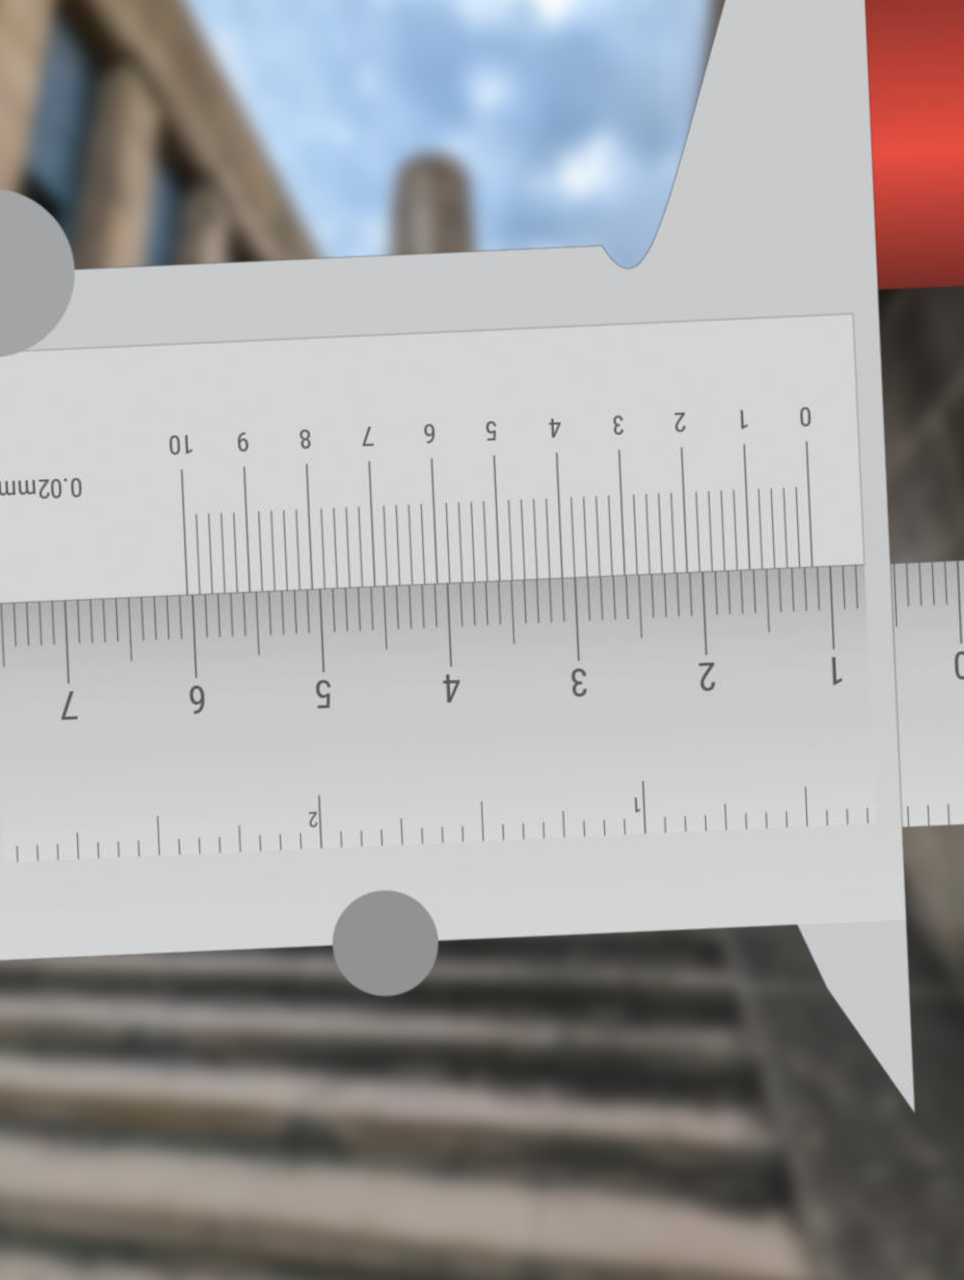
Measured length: 11.4 mm
